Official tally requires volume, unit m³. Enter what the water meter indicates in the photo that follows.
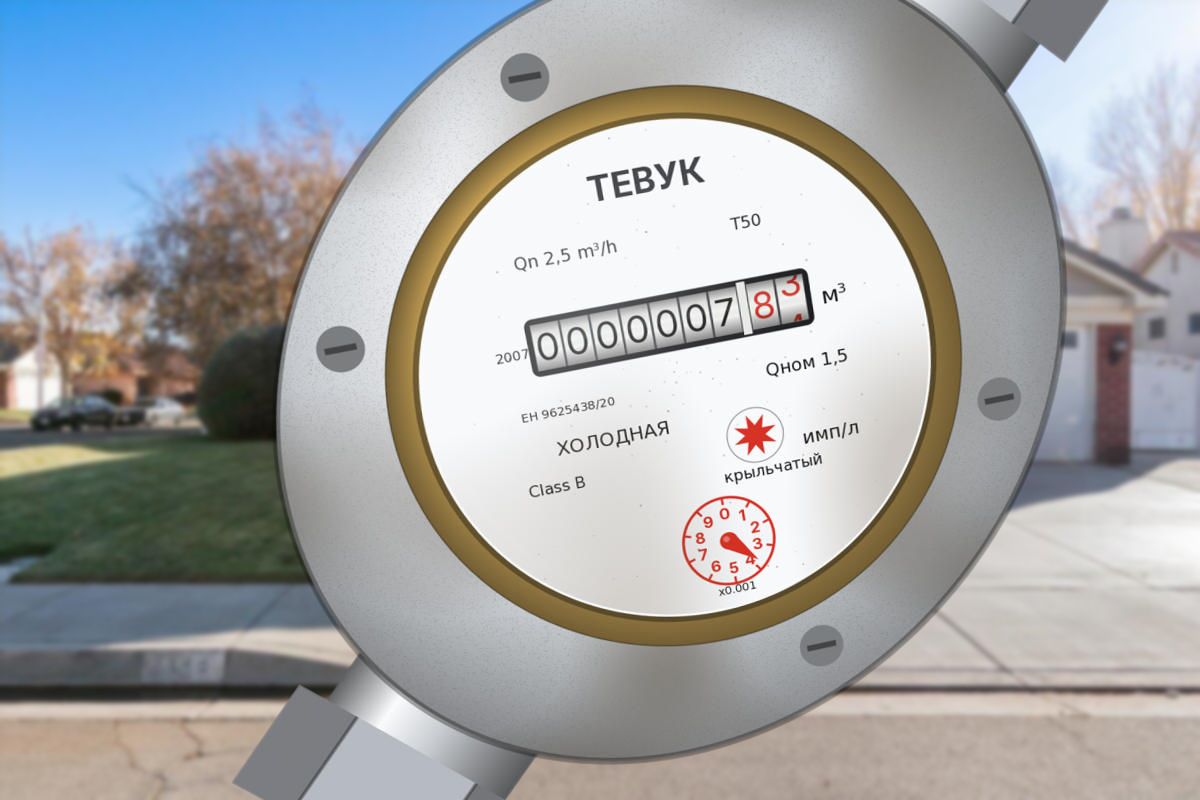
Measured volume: 7.833 m³
